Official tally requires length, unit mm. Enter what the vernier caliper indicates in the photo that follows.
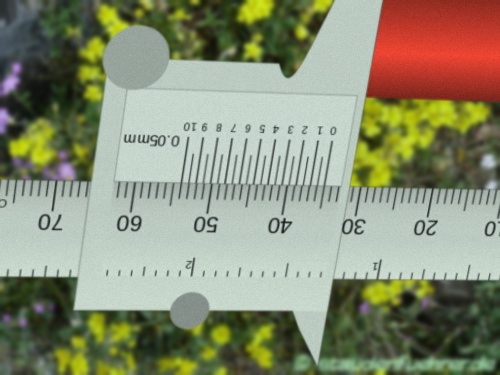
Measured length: 35.0 mm
